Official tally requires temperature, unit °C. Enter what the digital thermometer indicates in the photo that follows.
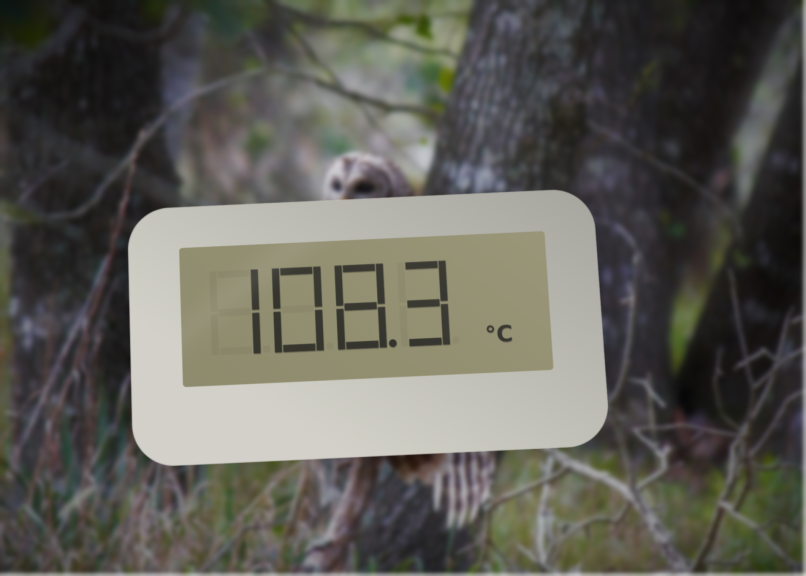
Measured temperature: 108.3 °C
